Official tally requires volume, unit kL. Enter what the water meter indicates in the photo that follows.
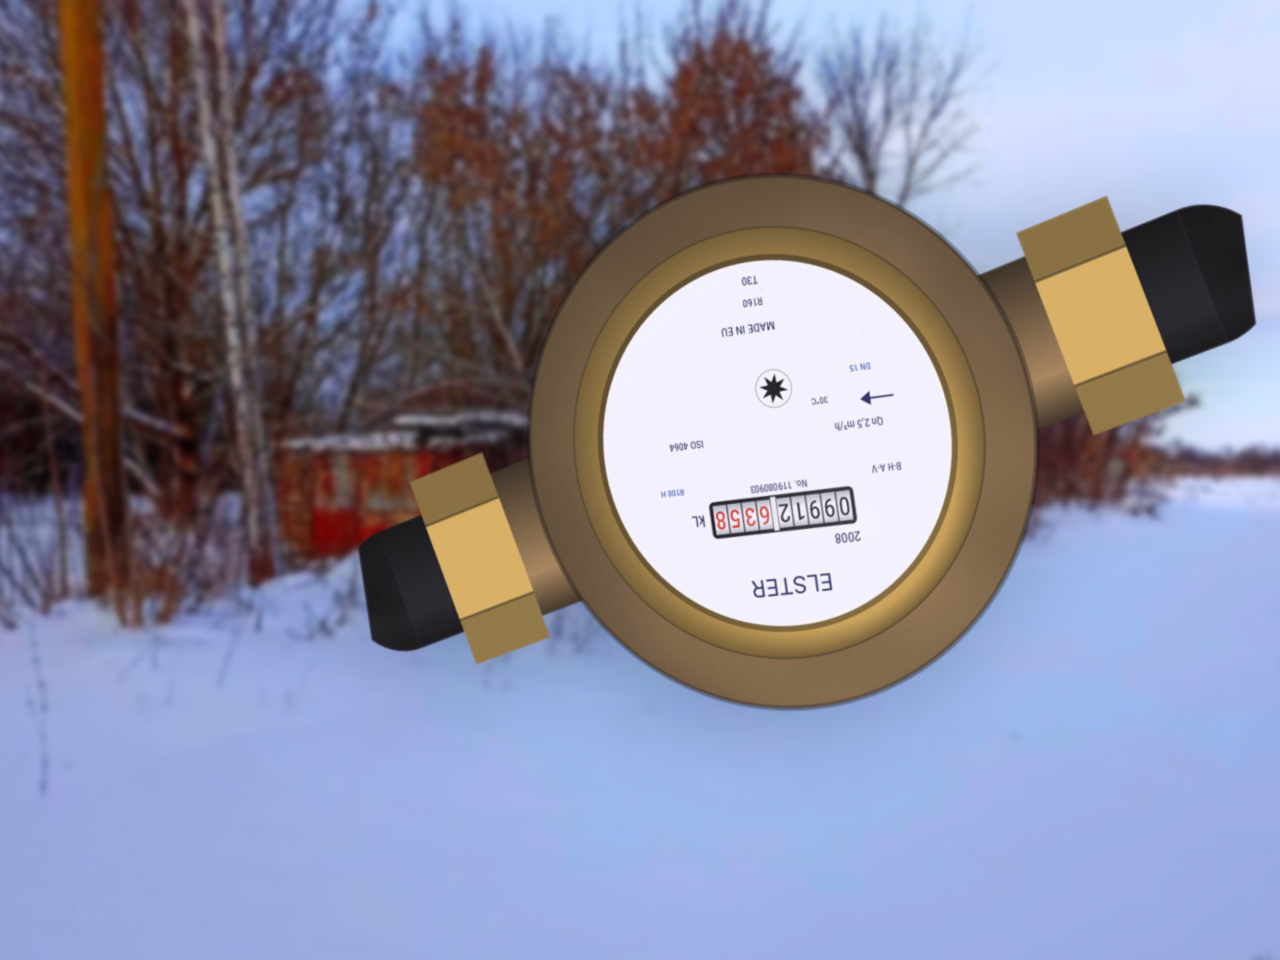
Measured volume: 9912.6358 kL
